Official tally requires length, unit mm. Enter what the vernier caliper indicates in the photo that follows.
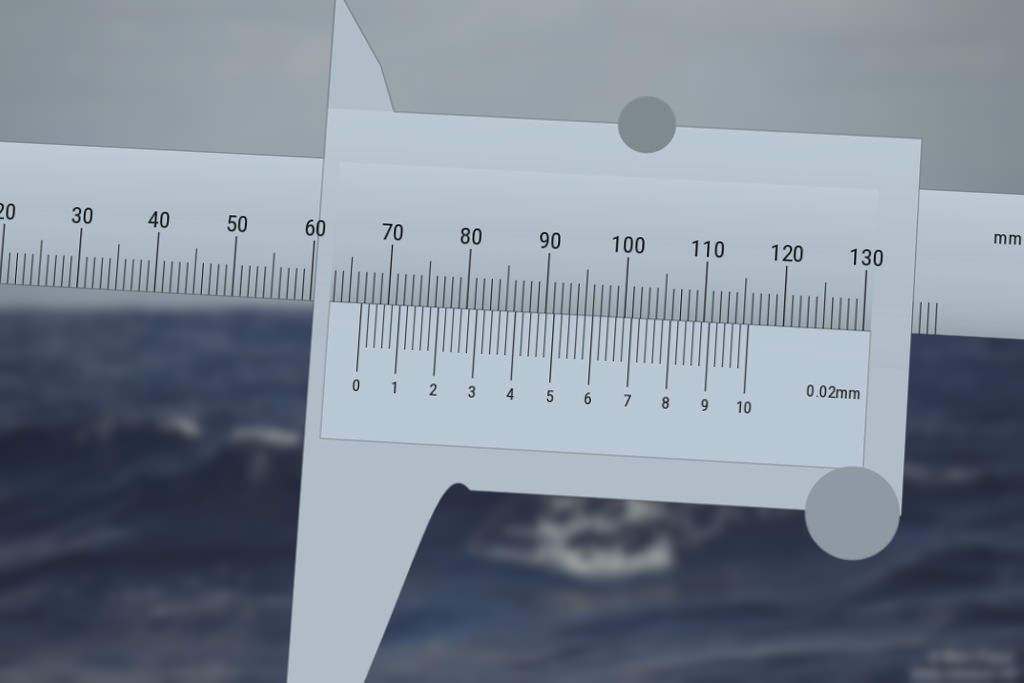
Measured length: 66.6 mm
